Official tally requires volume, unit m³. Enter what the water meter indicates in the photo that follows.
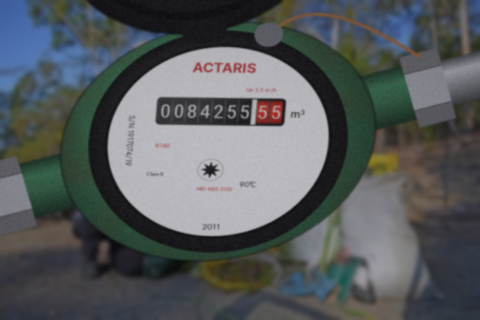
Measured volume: 84255.55 m³
